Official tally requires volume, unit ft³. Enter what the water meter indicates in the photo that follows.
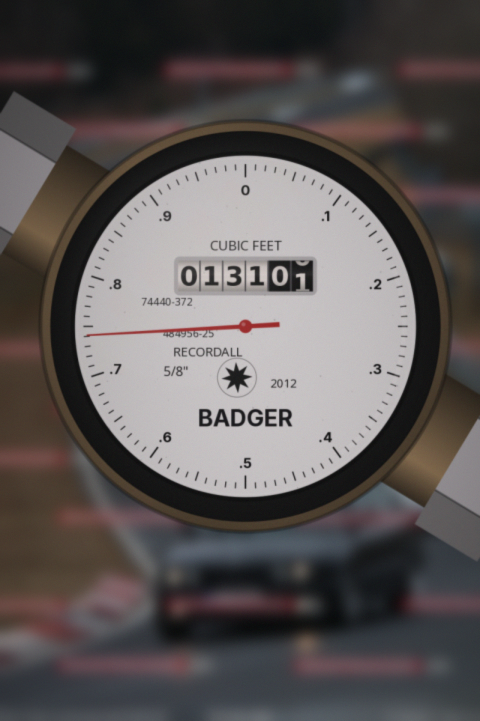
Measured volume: 13100.74 ft³
